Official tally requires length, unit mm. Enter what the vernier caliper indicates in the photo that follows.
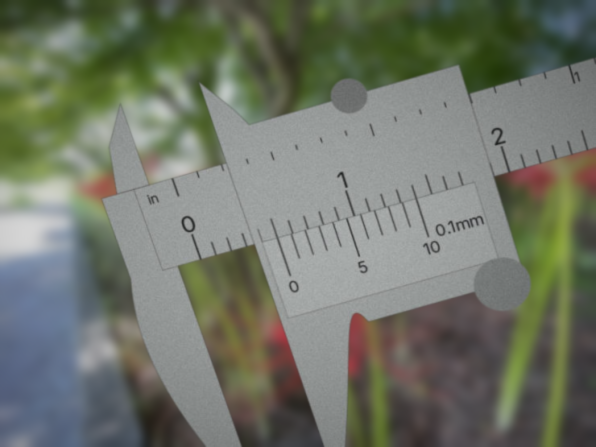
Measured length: 5.0 mm
